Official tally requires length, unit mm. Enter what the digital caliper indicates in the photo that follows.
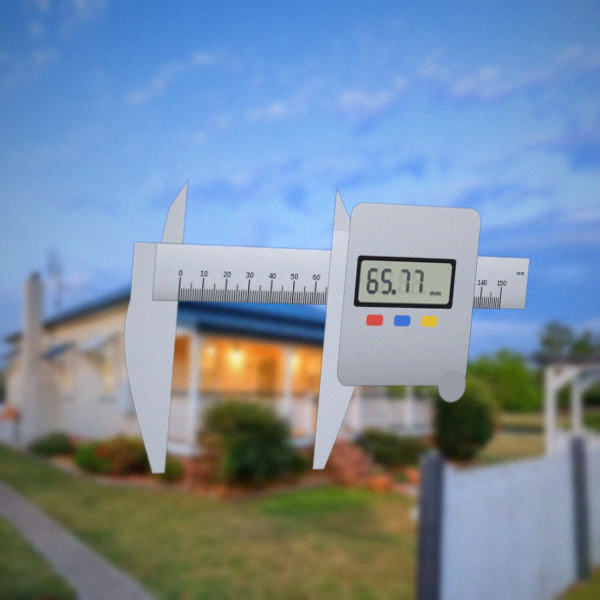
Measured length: 65.77 mm
